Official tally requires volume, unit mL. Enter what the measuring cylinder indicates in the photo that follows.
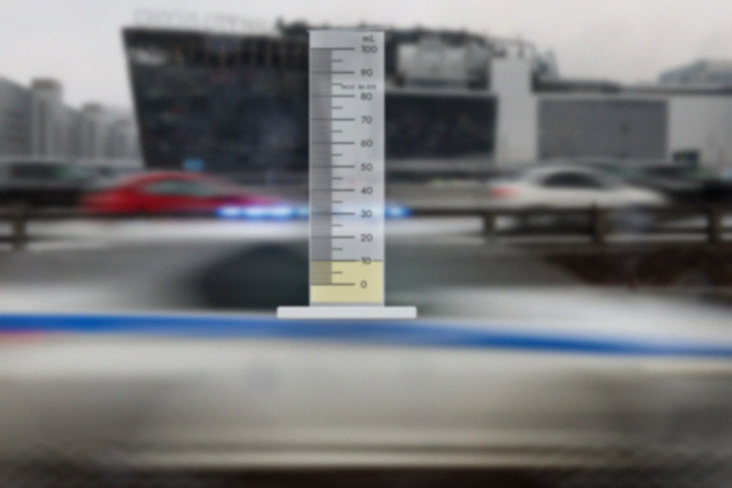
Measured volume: 10 mL
